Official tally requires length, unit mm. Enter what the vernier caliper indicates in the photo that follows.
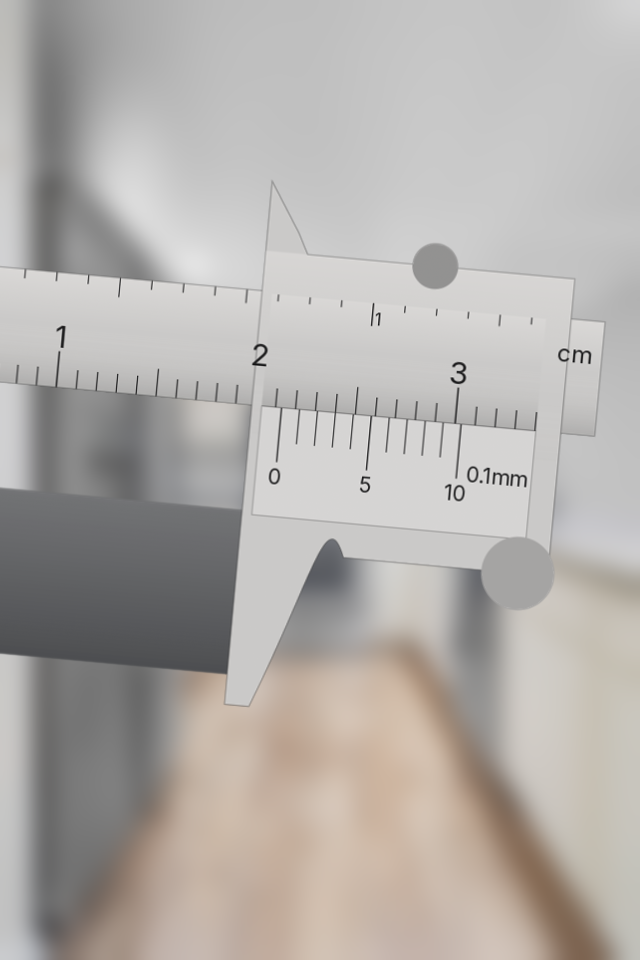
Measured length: 21.3 mm
